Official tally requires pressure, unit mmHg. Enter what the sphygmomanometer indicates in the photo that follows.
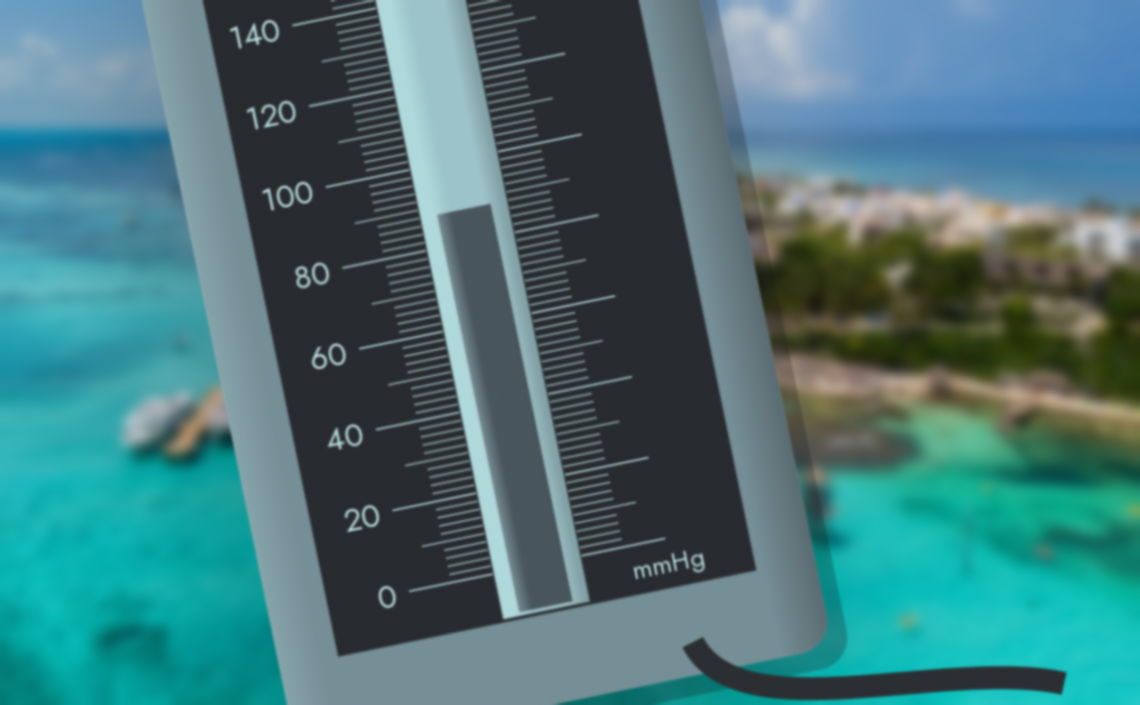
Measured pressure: 88 mmHg
